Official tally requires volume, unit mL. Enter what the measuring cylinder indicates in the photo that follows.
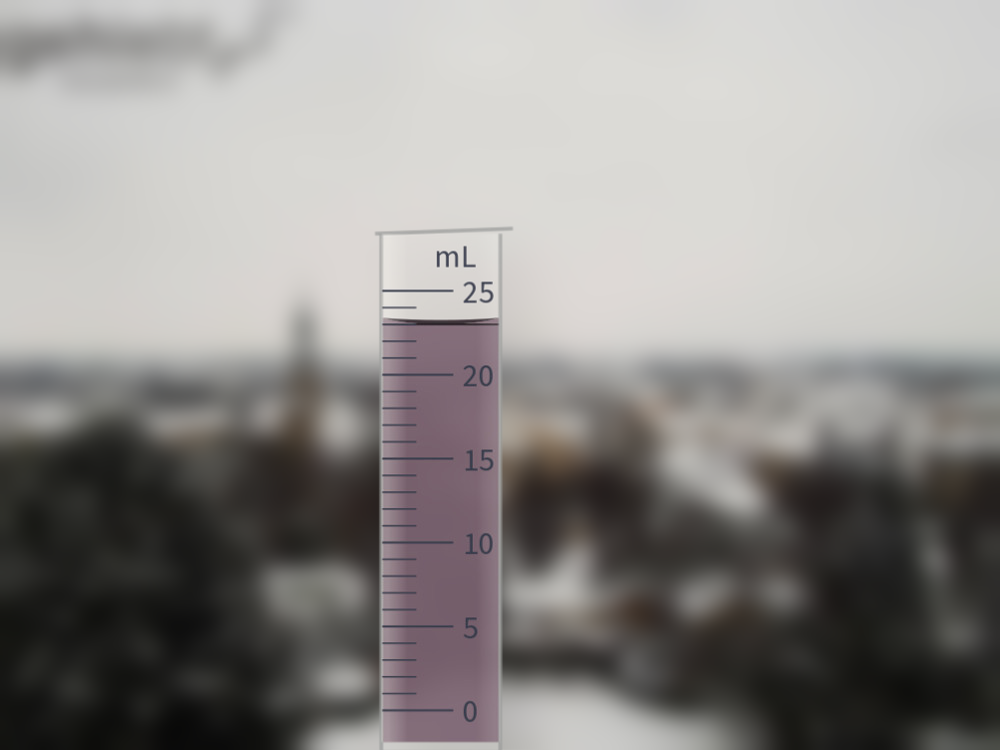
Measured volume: 23 mL
